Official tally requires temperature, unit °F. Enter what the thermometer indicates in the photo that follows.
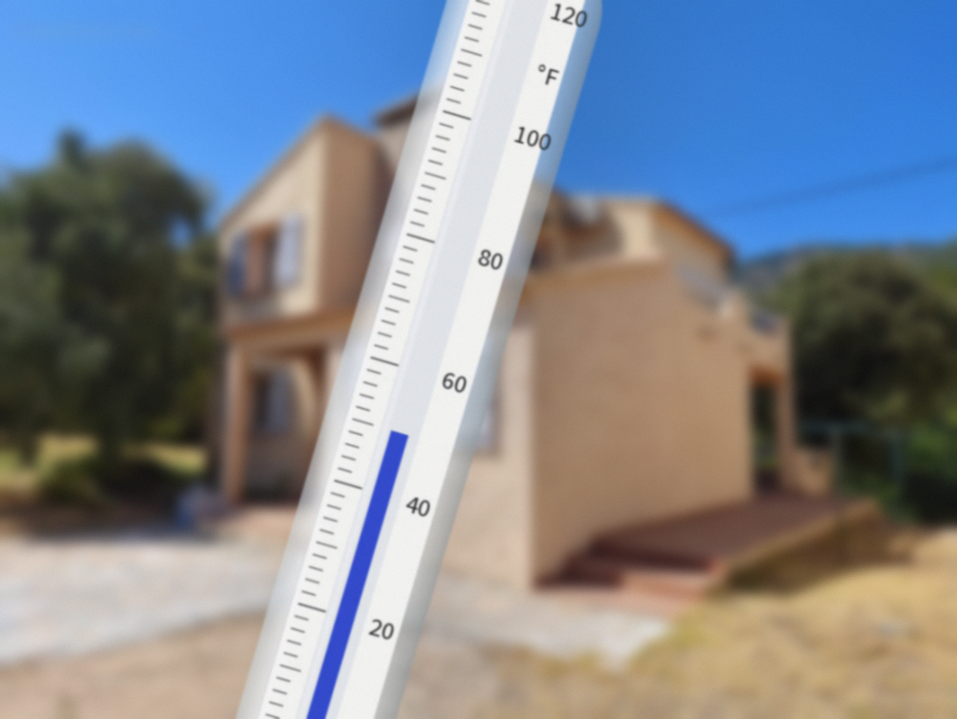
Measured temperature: 50 °F
